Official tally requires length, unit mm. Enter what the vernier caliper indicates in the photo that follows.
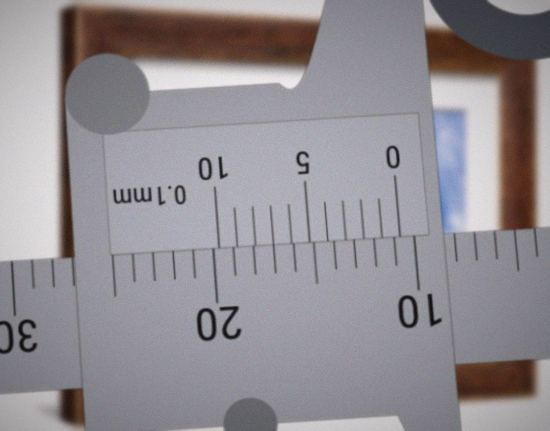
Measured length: 10.7 mm
